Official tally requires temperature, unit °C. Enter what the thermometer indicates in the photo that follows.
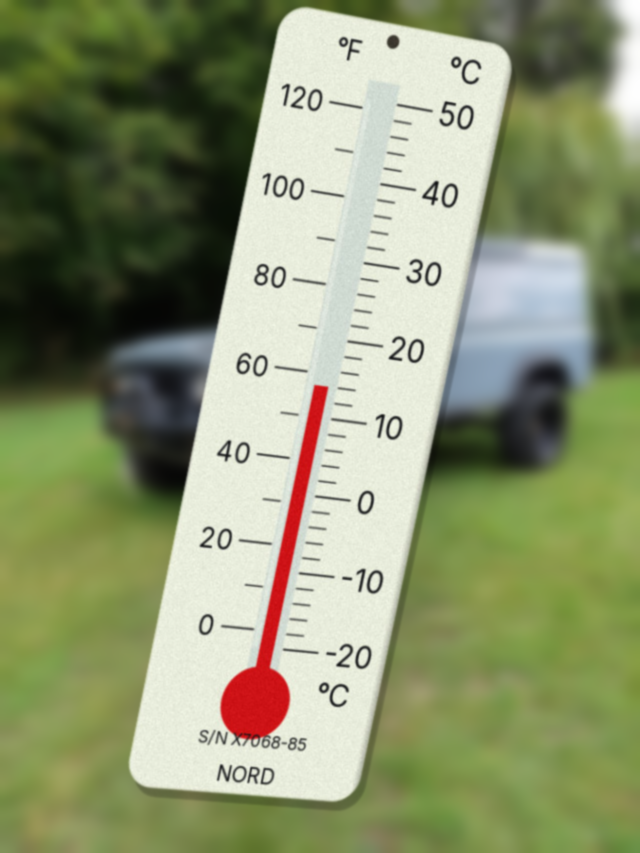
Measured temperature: 14 °C
